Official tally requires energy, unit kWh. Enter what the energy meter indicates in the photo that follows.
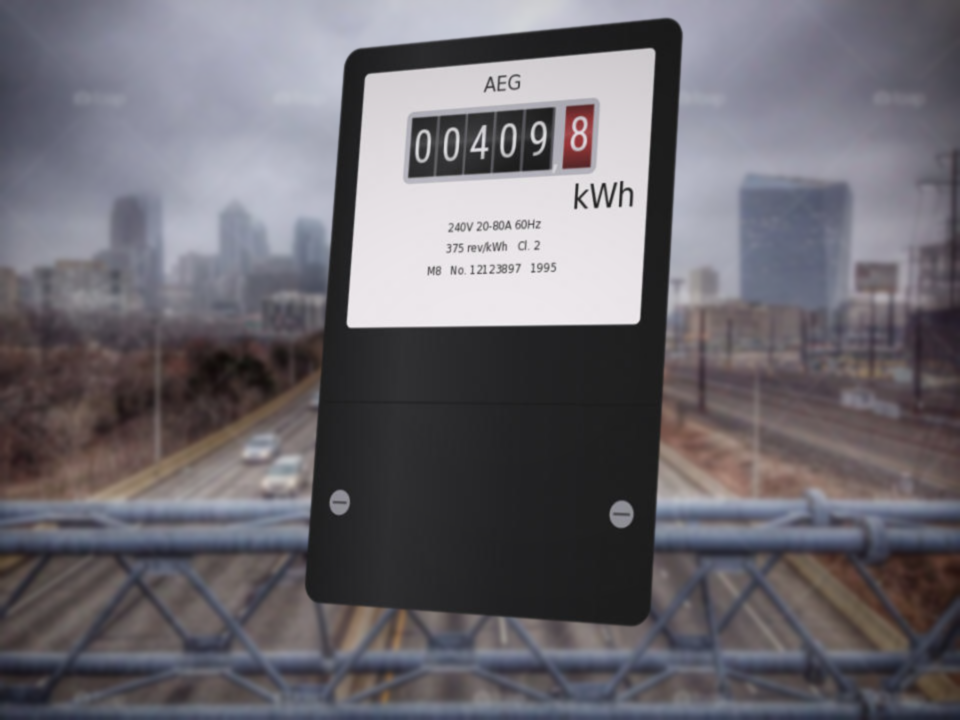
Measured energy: 409.8 kWh
